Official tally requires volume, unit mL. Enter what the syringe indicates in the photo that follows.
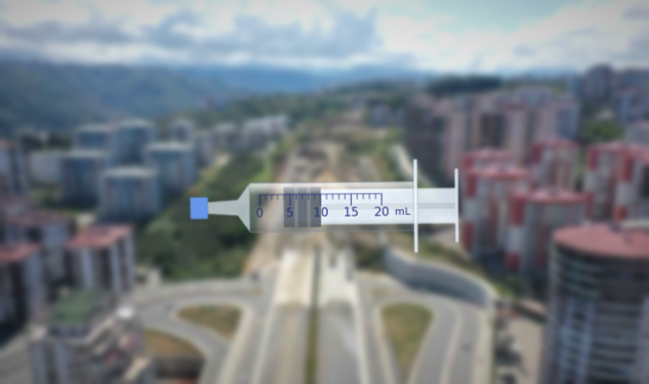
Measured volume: 4 mL
